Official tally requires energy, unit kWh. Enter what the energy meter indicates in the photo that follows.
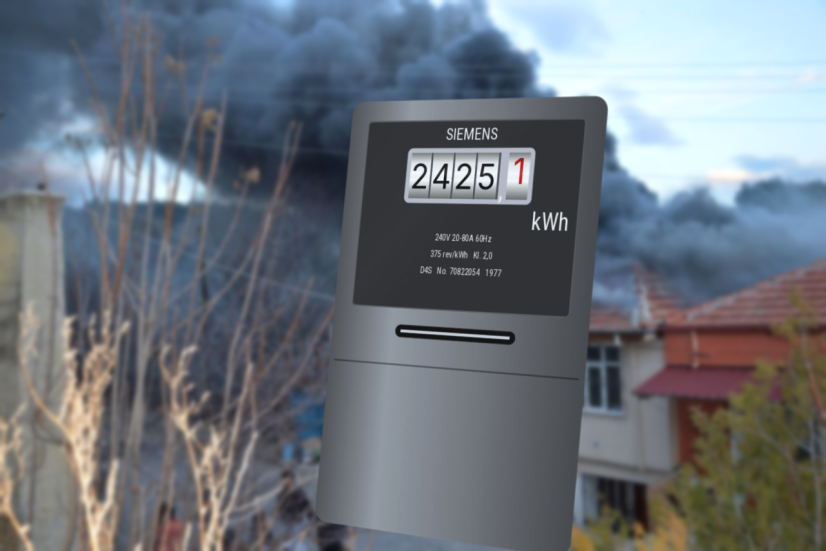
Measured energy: 2425.1 kWh
